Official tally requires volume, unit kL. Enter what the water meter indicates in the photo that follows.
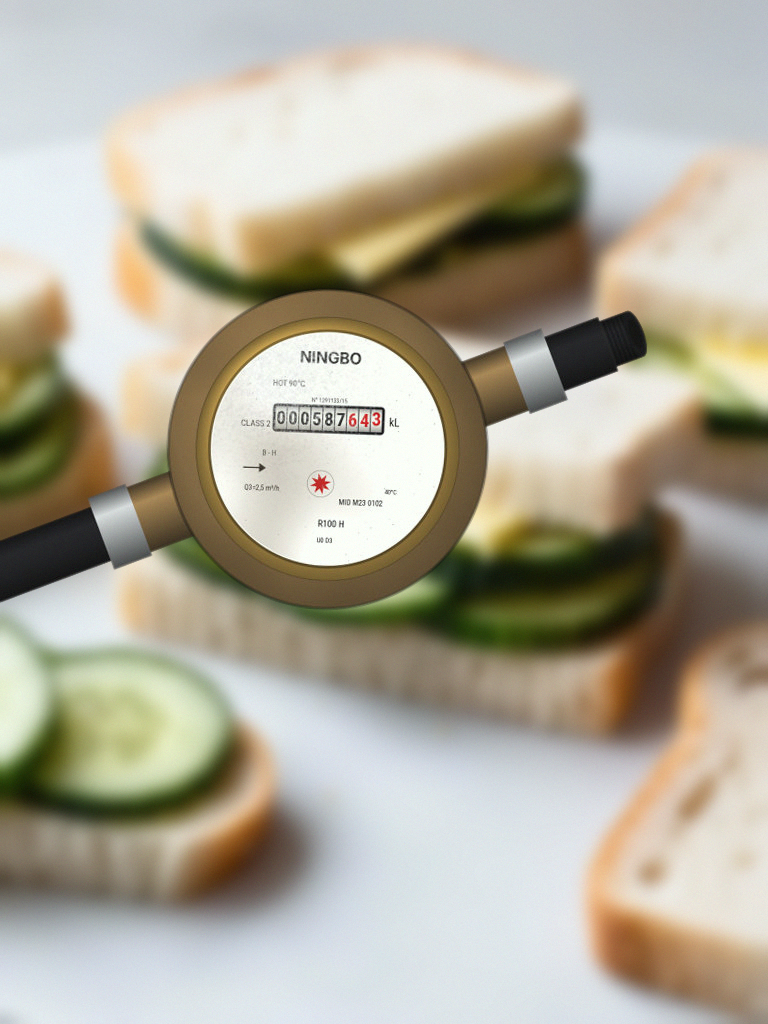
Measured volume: 587.643 kL
